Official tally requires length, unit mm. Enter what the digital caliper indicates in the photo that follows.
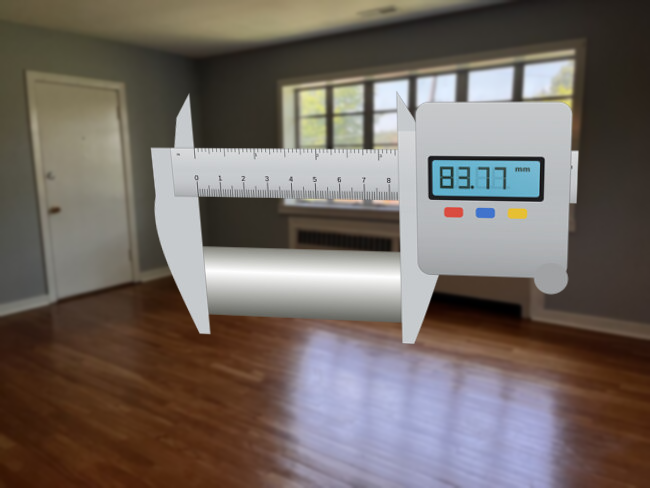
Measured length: 83.77 mm
